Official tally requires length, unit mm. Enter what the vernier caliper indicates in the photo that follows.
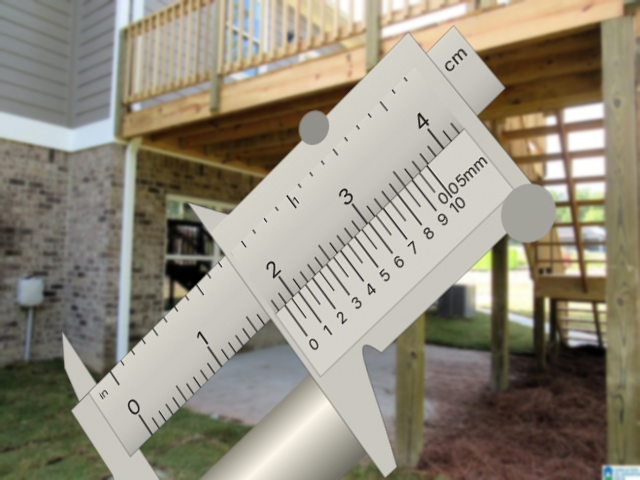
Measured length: 18.8 mm
